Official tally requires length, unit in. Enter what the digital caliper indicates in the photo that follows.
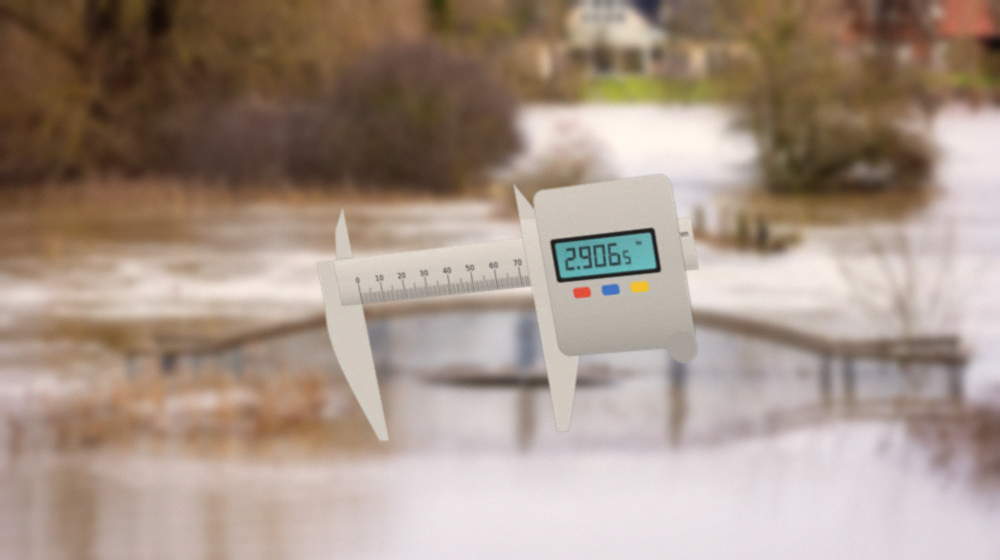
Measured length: 2.9065 in
